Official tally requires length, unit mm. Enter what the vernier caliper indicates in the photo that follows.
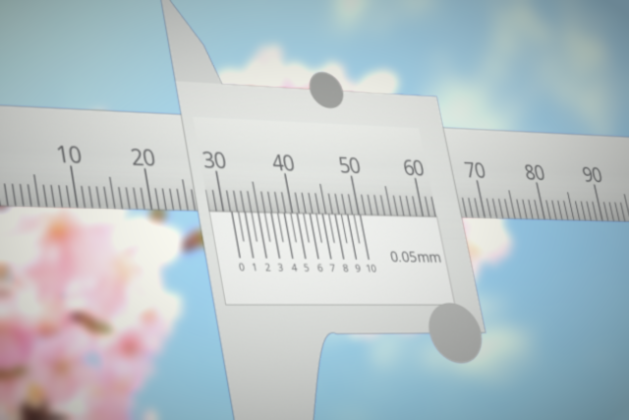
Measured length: 31.2 mm
